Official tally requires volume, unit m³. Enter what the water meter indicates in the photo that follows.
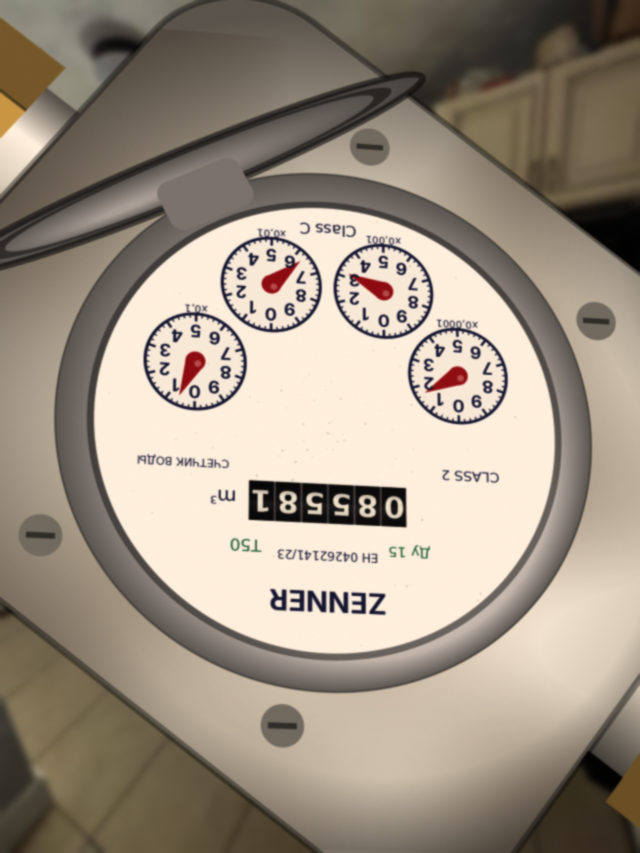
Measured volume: 85581.0631 m³
